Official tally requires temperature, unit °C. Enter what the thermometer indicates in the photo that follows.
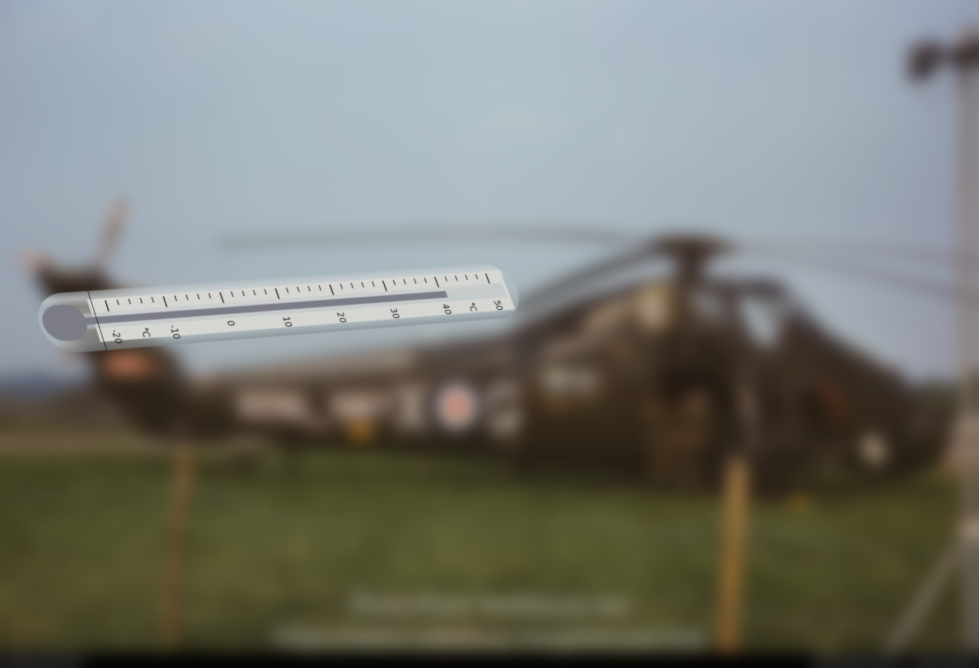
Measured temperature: 41 °C
